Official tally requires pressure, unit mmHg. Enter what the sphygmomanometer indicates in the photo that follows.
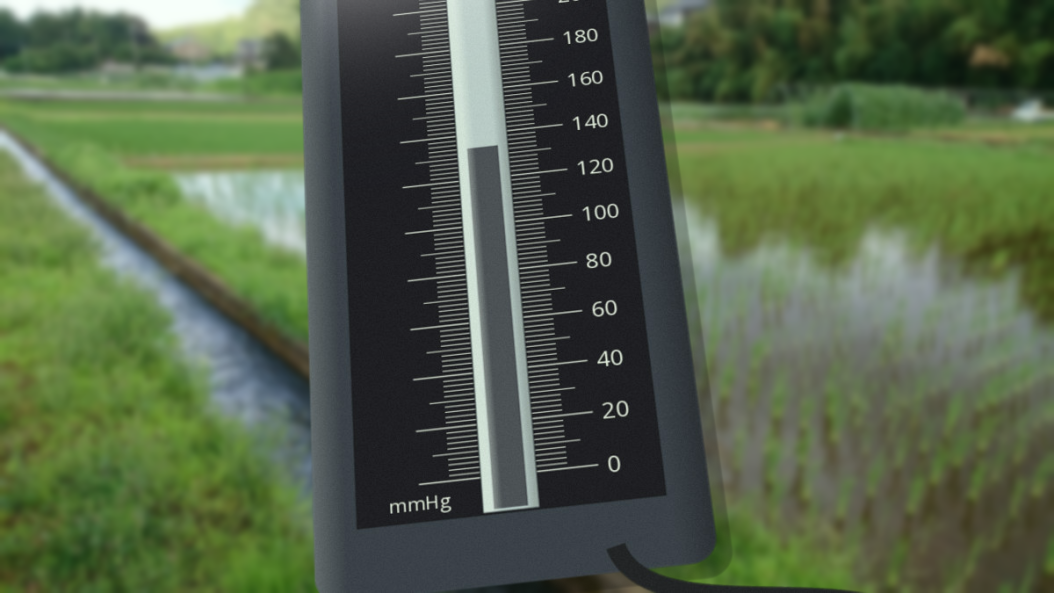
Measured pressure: 134 mmHg
